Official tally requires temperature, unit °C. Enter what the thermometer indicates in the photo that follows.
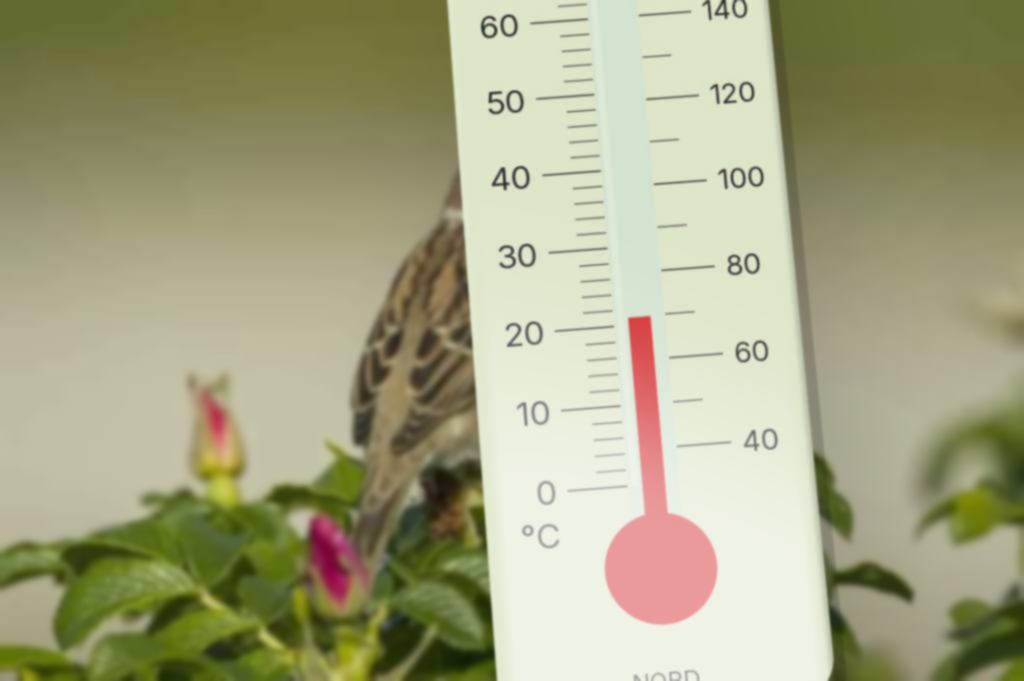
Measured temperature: 21 °C
